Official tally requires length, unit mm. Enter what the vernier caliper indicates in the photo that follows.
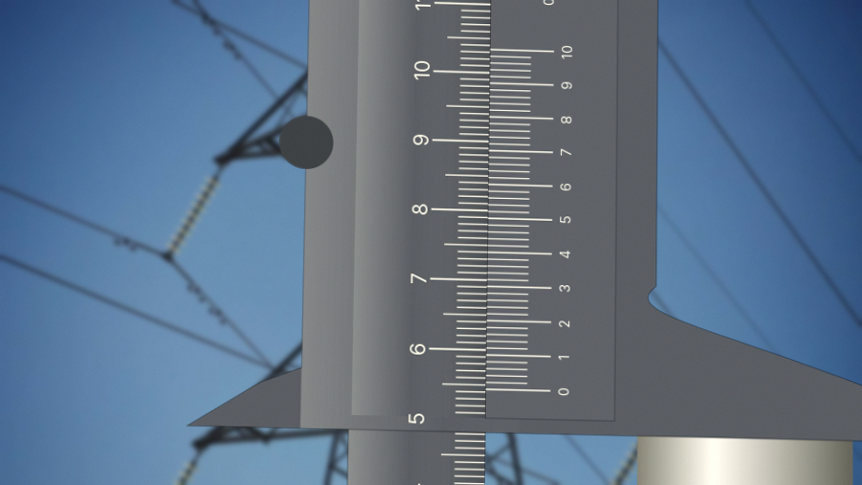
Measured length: 54.4 mm
